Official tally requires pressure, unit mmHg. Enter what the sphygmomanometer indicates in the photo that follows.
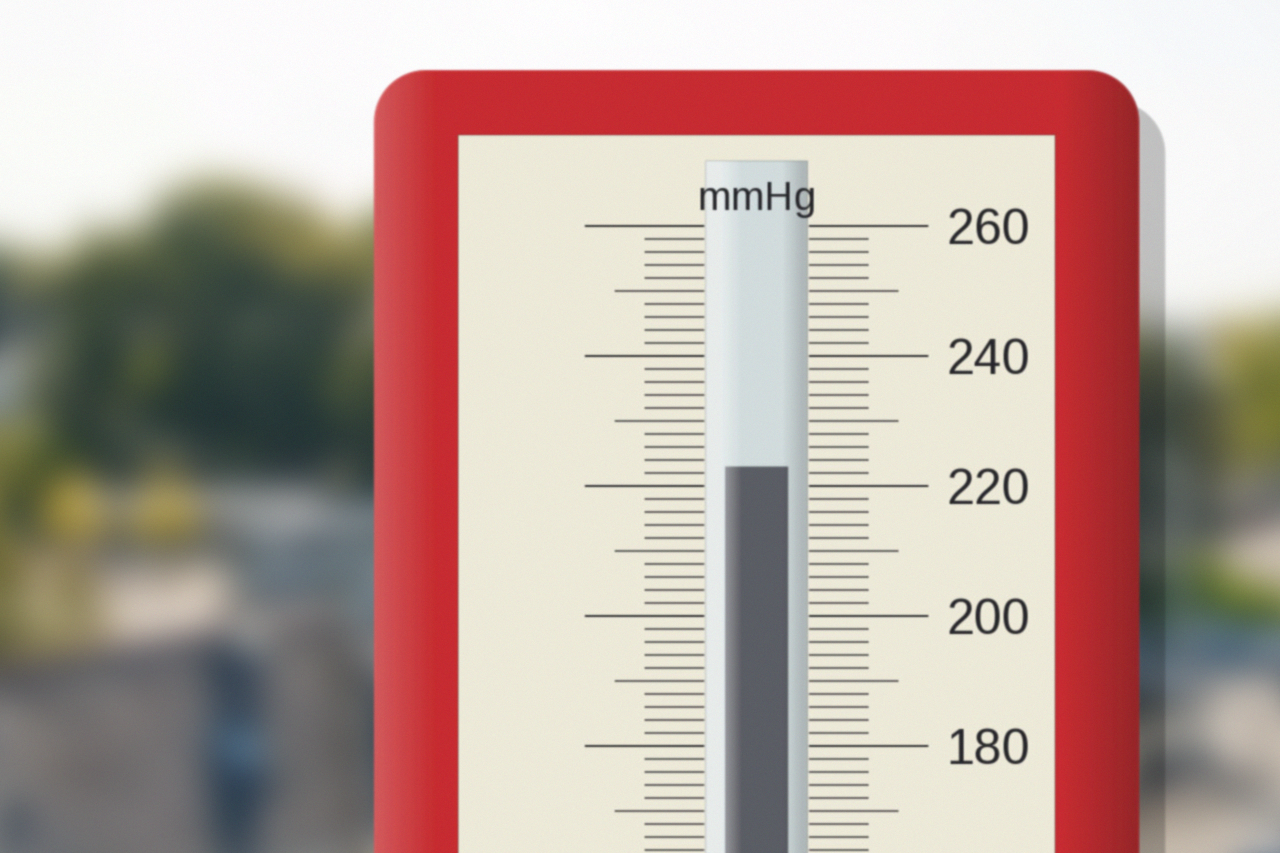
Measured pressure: 223 mmHg
